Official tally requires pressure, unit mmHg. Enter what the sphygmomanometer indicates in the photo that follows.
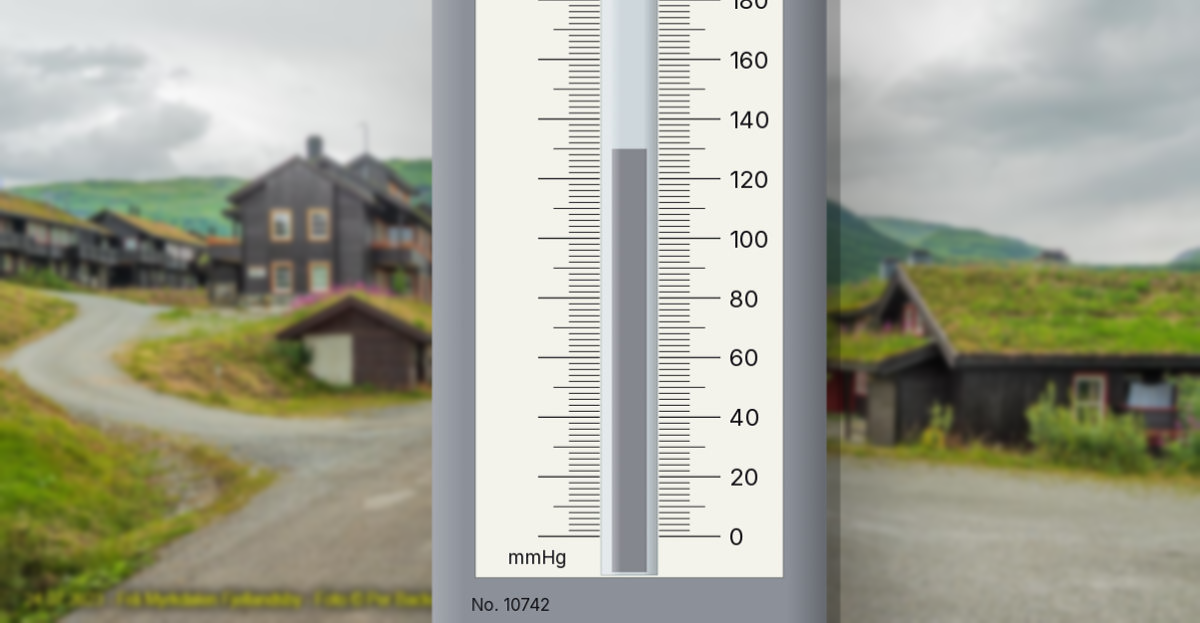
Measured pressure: 130 mmHg
